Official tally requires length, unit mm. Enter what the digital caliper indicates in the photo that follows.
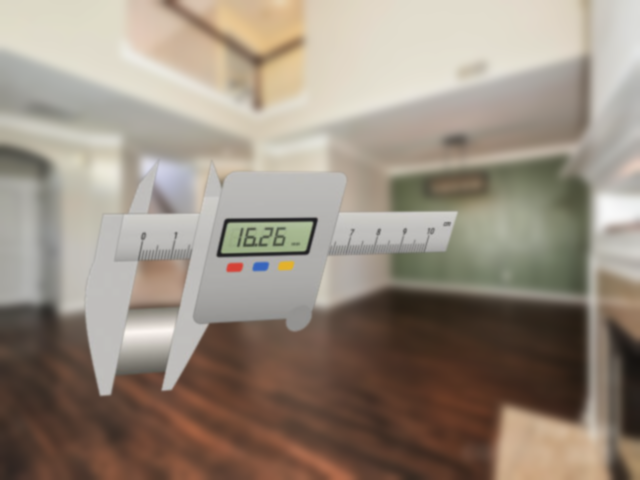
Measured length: 16.26 mm
